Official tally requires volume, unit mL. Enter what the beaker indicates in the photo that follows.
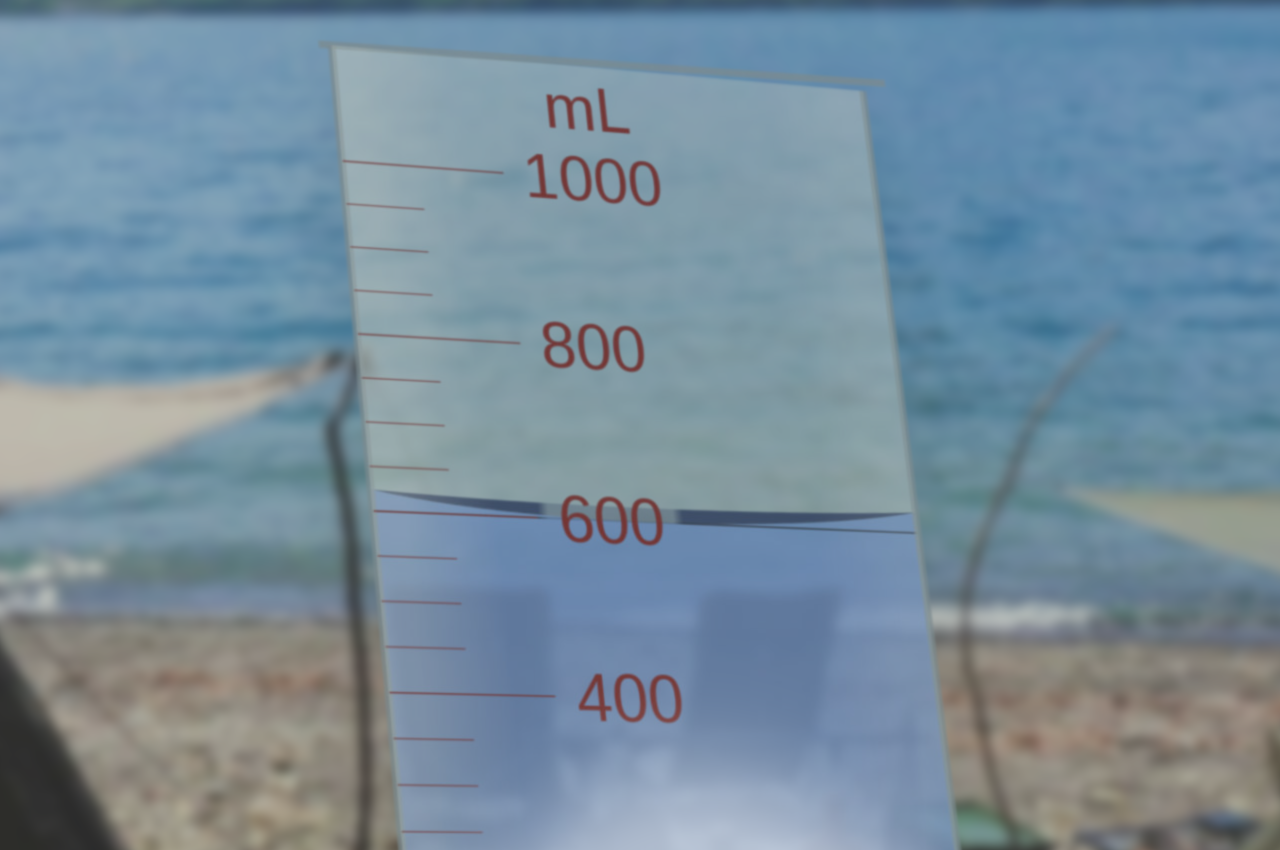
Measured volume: 600 mL
